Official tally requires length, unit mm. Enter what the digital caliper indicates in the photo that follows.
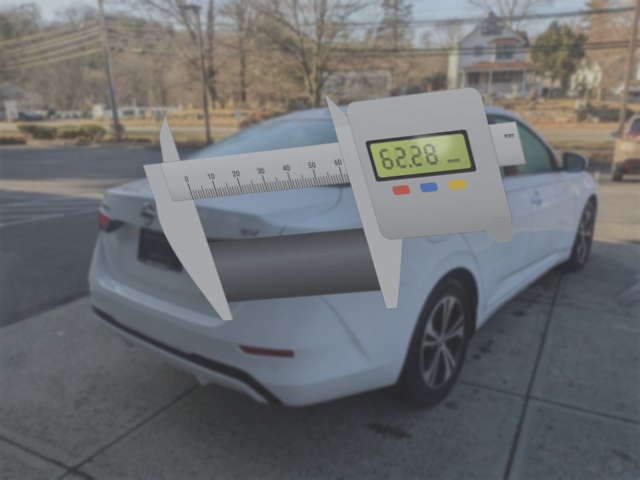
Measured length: 62.28 mm
